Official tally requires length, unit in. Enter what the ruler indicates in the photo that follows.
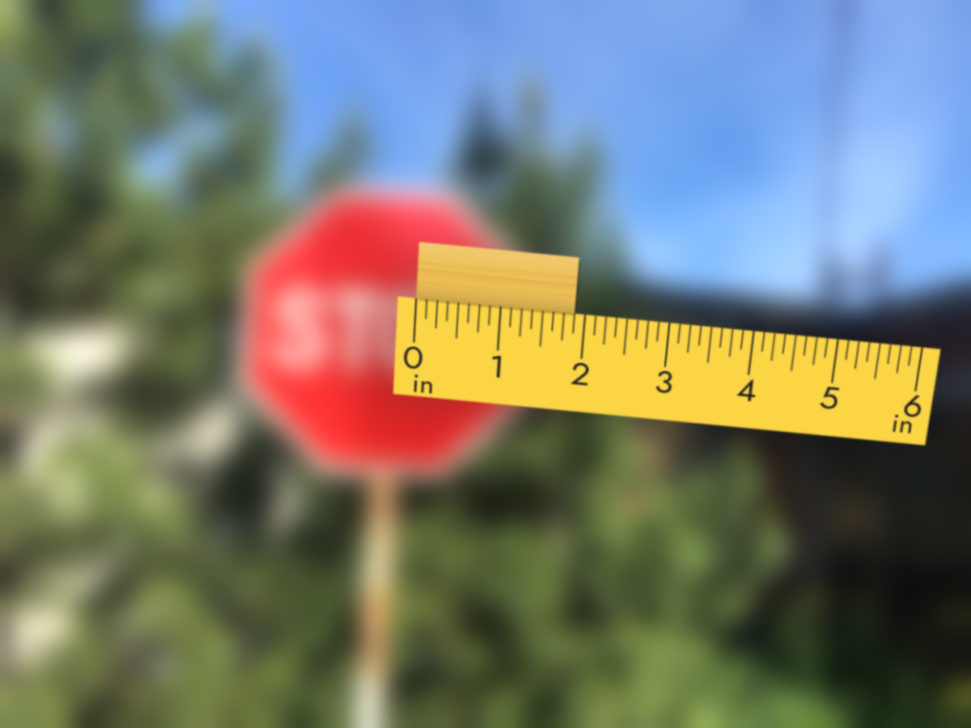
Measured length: 1.875 in
